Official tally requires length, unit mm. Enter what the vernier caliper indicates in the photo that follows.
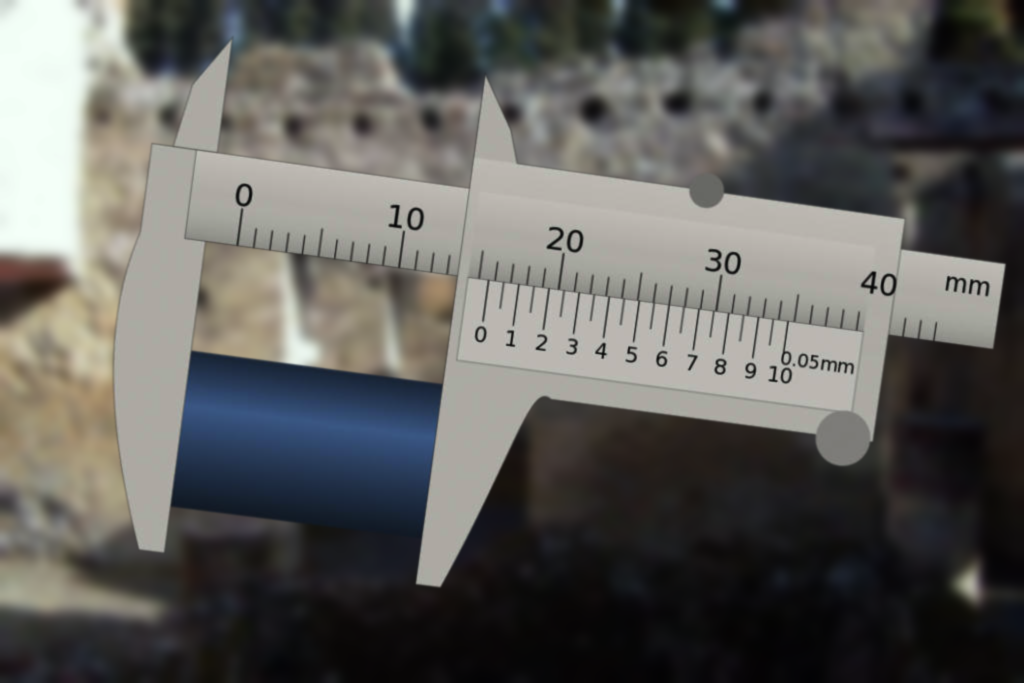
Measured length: 15.6 mm
